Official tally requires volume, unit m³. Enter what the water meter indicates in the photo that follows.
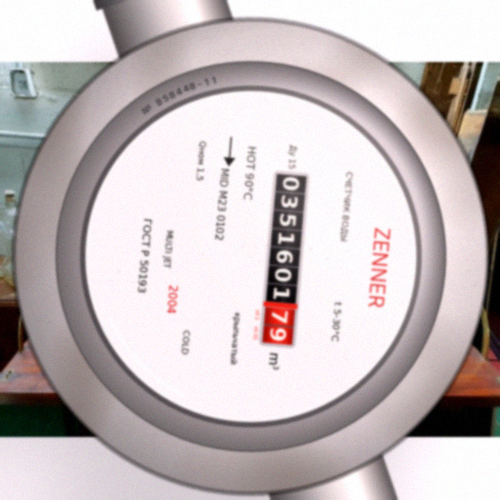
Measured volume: 351601.79 m³
